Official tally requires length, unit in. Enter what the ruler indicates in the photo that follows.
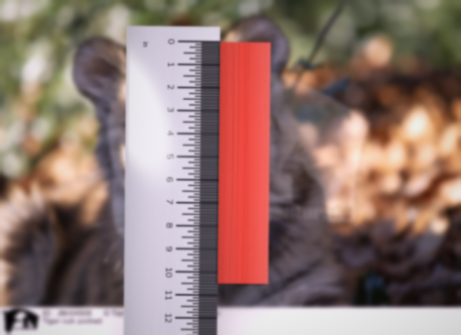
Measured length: 10.5 in
